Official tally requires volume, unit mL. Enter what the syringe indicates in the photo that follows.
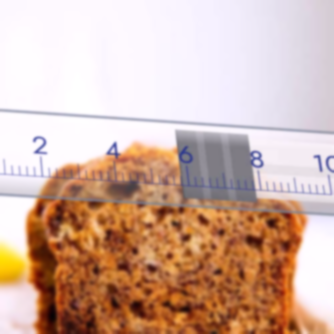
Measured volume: 5.8 mL
